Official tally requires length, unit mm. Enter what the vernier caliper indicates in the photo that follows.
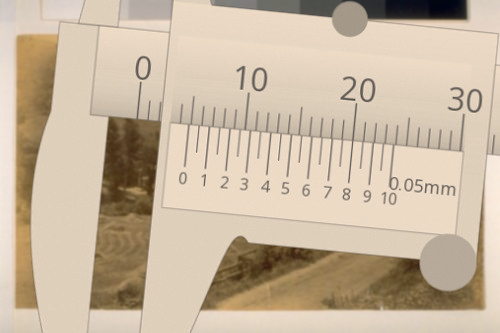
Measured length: 4.8 mm
